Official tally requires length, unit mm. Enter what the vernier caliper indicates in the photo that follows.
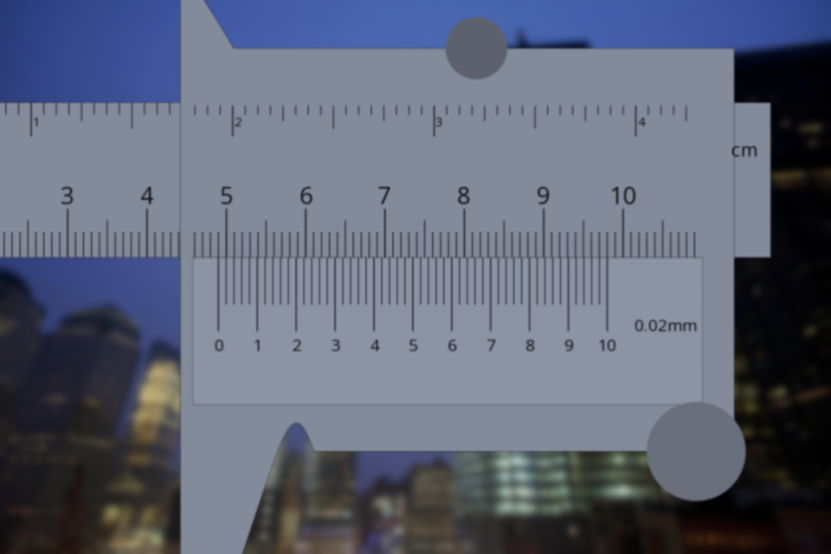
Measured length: 49.0 mm
